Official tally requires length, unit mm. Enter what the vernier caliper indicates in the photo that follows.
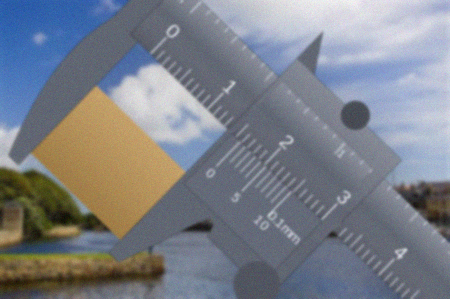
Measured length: 15.8 mm
